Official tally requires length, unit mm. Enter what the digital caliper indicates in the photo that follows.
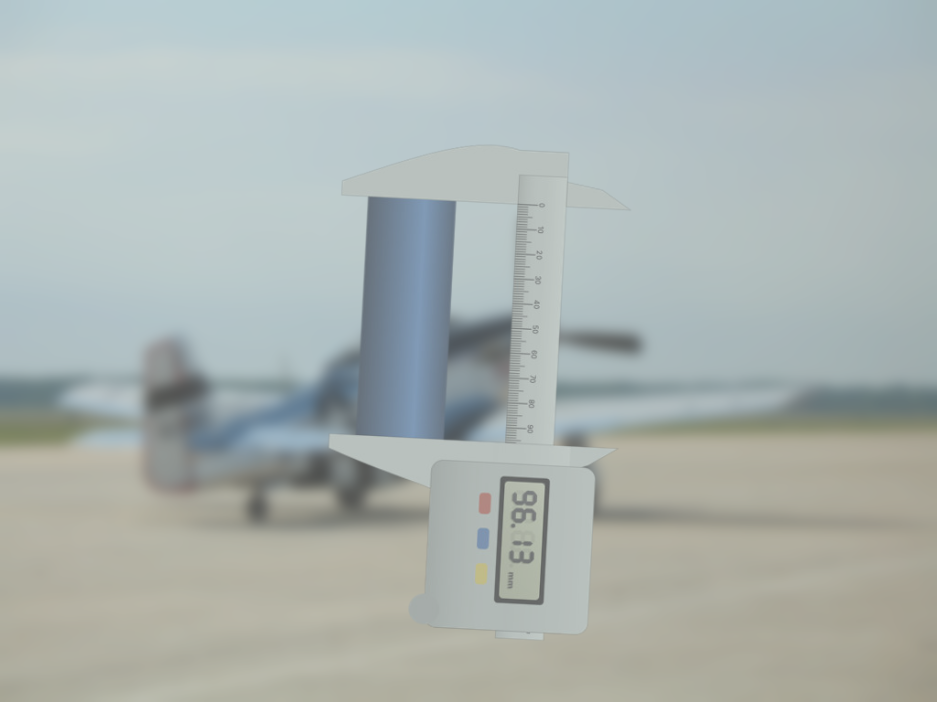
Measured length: 96.13 mm
